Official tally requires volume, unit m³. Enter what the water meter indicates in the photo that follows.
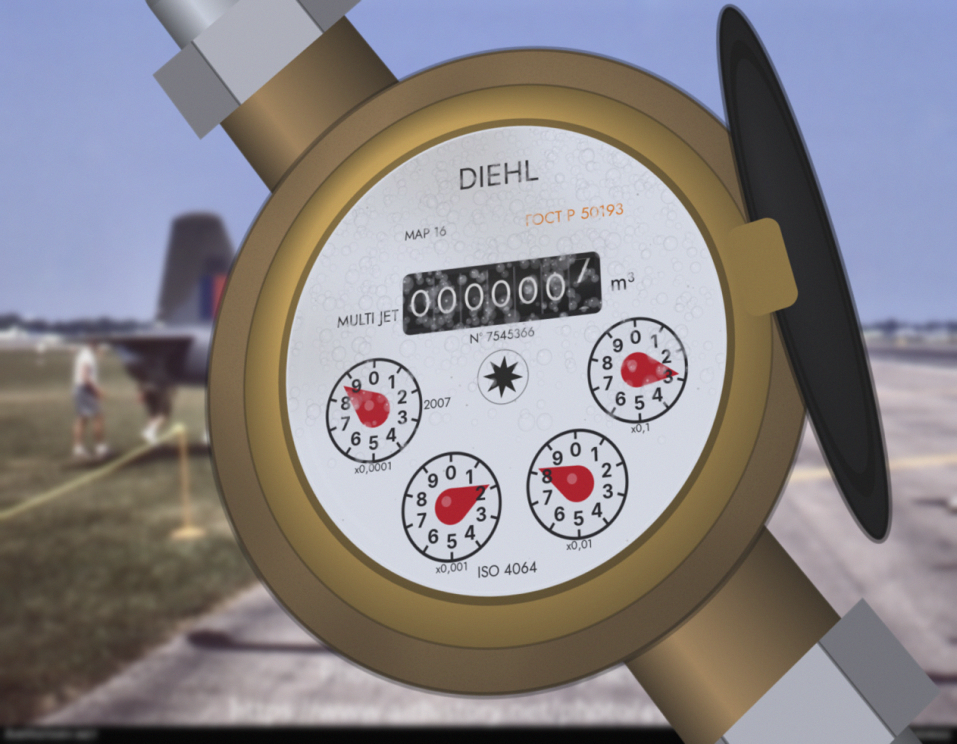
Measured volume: 7.2818 m³
